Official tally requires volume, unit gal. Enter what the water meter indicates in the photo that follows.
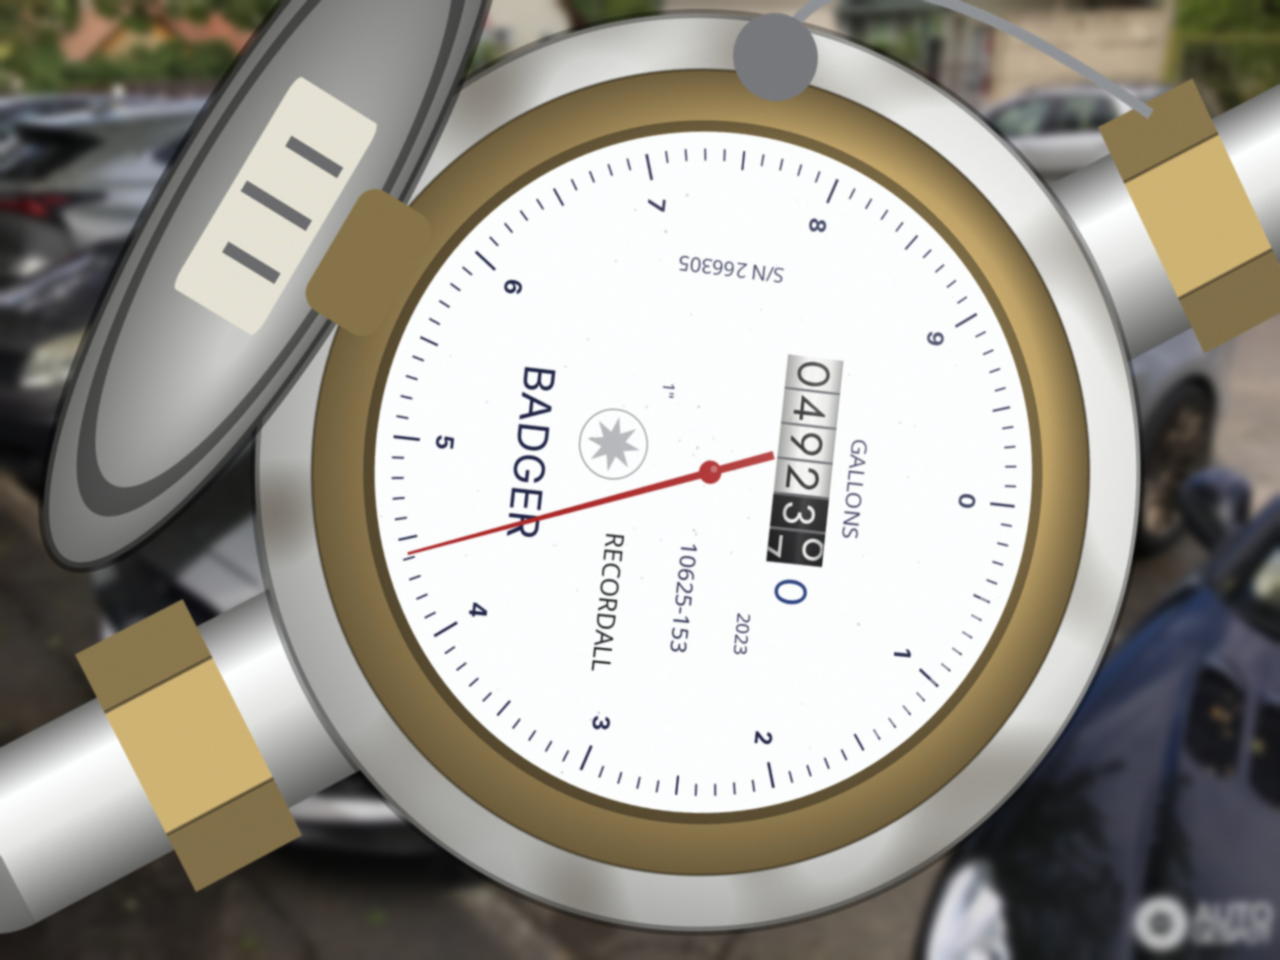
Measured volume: 492364.4 gal
